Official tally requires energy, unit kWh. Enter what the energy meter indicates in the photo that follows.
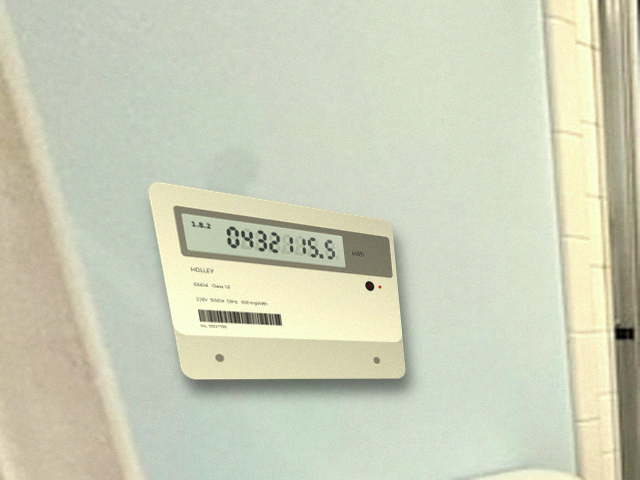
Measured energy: 432115.5 kWh
